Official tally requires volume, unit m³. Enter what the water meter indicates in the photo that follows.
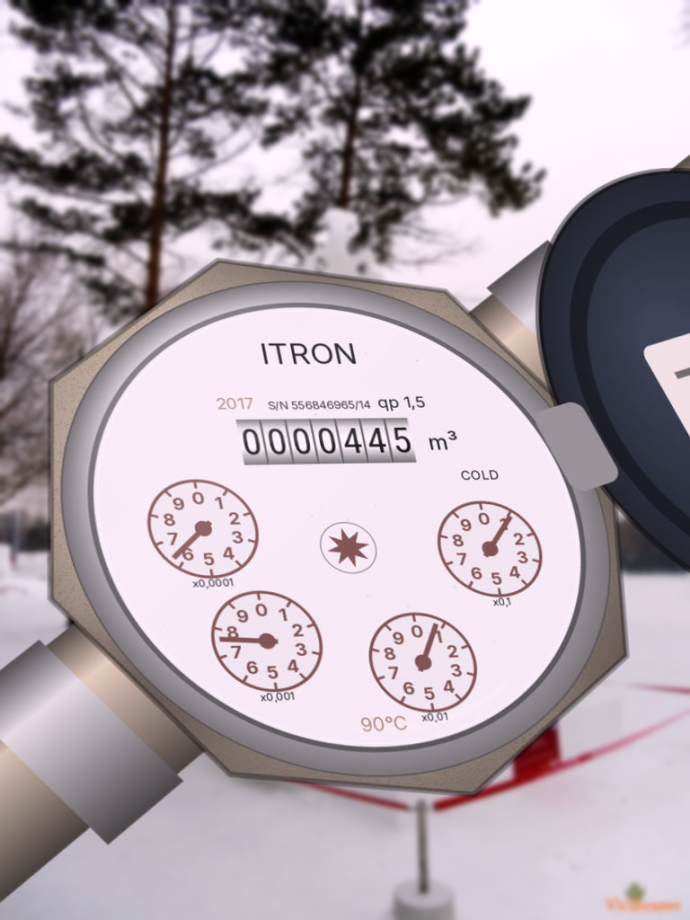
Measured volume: 445.1076 m³
